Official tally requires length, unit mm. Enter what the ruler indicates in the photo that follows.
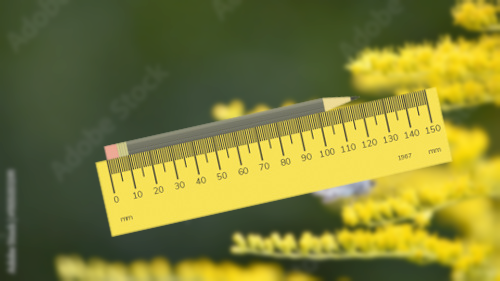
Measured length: 120 mm
